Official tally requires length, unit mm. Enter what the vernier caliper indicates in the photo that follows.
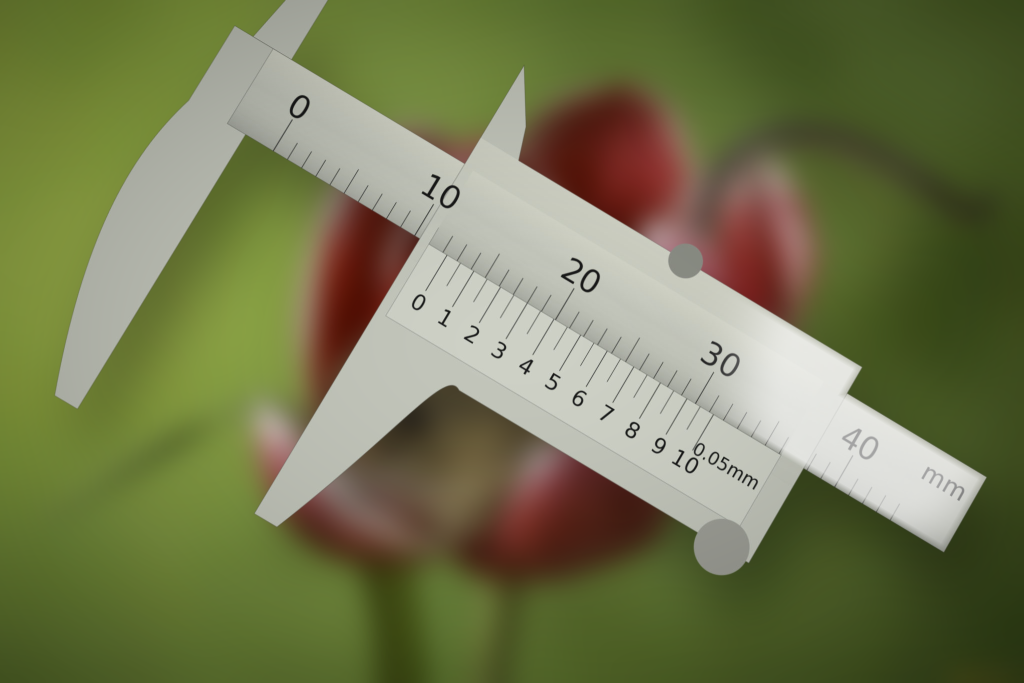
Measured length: 12.3 mm
